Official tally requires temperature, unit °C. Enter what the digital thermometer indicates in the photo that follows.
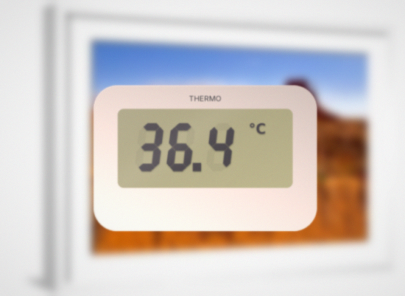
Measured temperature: 36.4 °C
